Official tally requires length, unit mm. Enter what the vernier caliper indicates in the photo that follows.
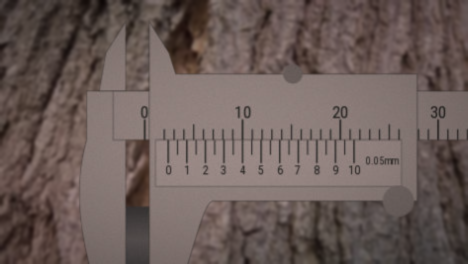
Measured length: 2.4 mm
